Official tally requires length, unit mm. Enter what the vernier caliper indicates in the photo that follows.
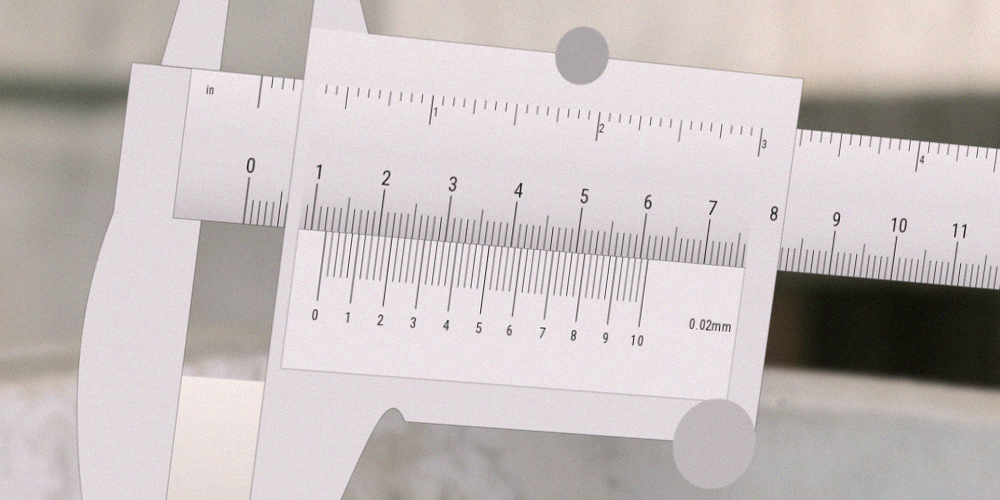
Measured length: 12.2 mm
